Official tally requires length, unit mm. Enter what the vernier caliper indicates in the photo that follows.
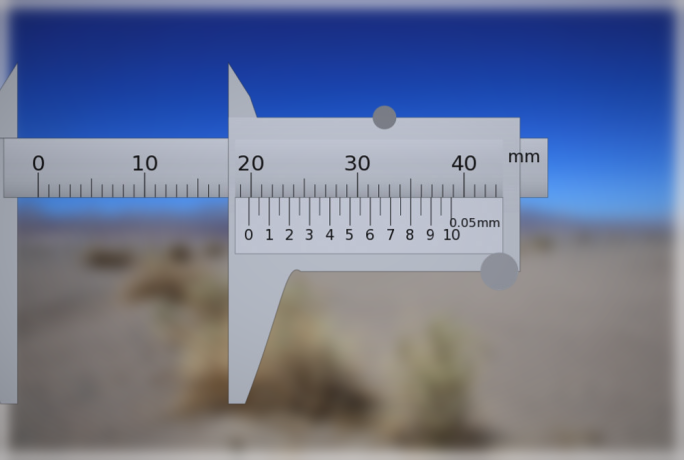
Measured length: 19.8 mm
